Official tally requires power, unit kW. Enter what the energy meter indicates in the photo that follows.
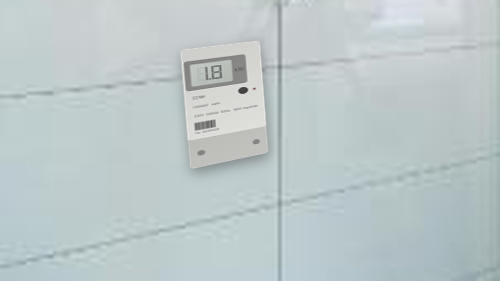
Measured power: 1.8 kW
